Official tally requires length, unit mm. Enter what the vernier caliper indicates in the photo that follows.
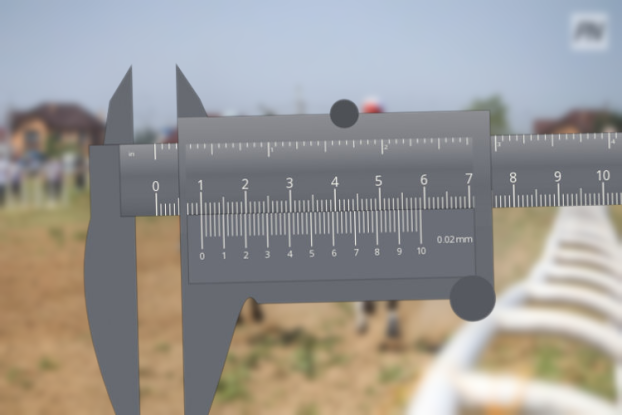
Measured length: 10.0 mm
